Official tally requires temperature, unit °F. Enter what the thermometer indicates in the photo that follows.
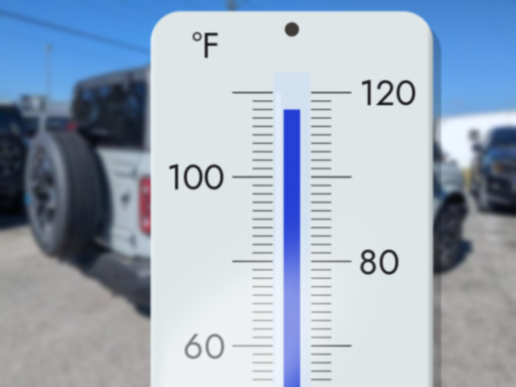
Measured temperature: 116 °F
